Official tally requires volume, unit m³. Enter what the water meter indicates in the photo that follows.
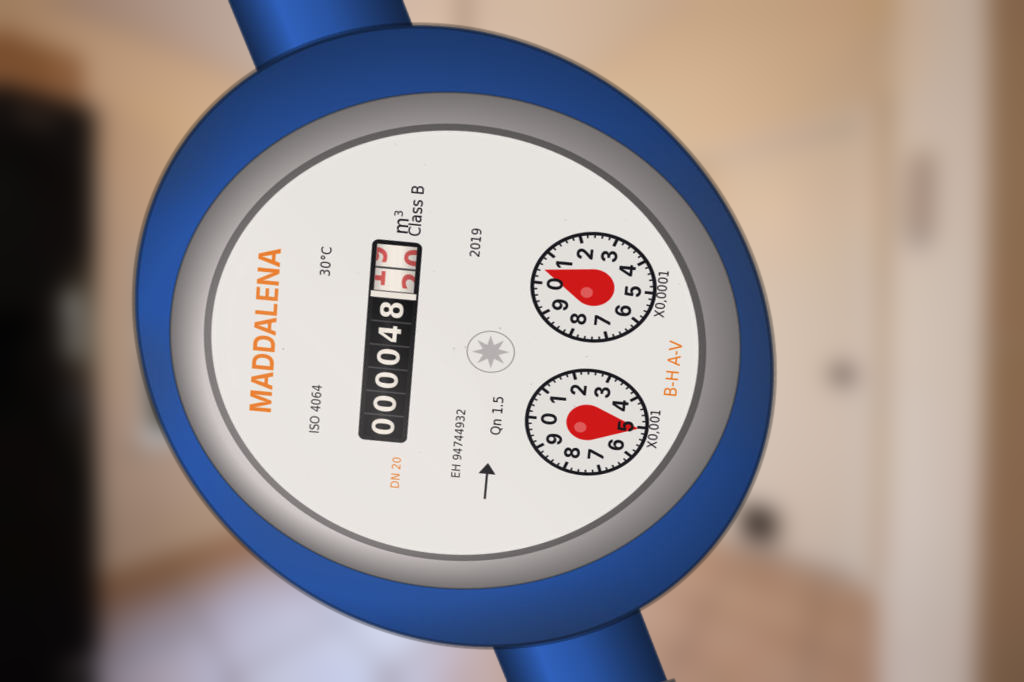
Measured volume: 48.1950 m³
